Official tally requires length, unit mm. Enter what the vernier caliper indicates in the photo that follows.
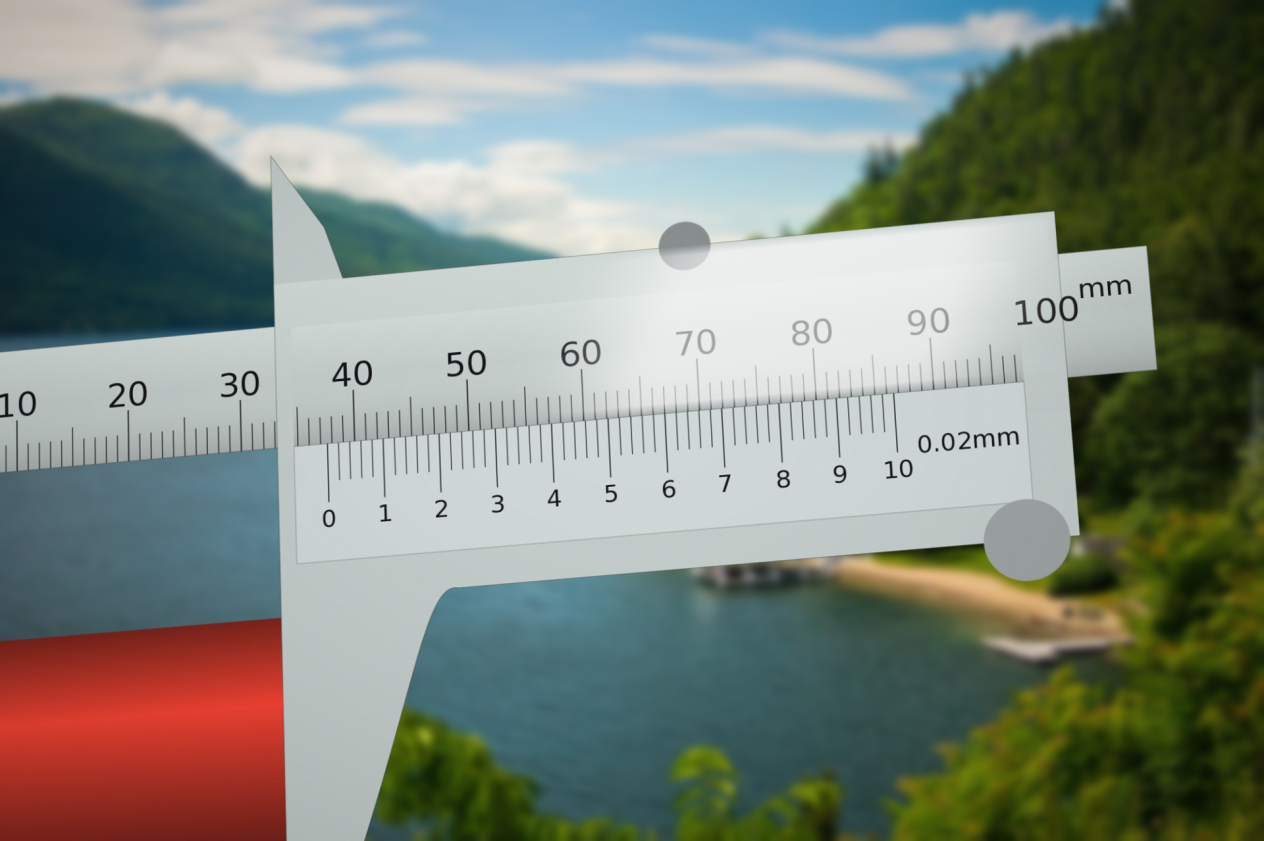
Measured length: 37.6 mm
